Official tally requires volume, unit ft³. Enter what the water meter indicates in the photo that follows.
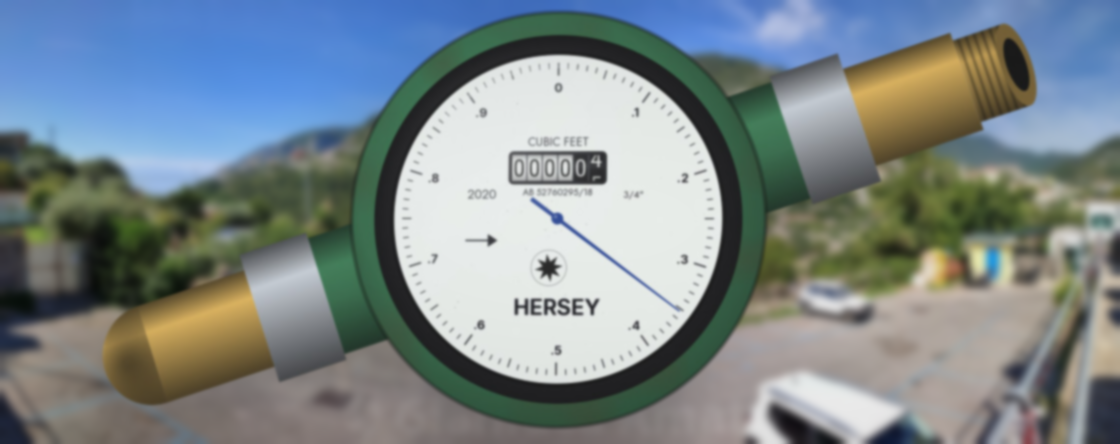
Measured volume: 4.35 ft³
